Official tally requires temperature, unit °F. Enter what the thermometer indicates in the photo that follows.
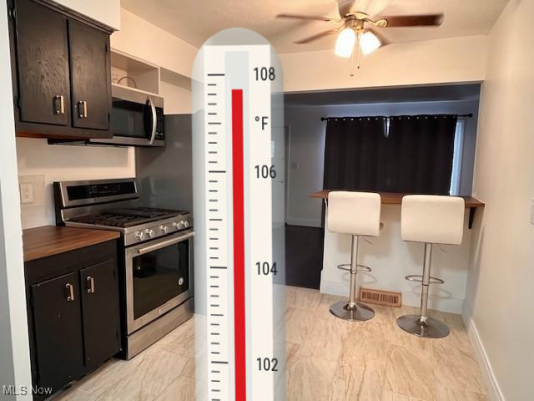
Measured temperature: 107.7 °F
